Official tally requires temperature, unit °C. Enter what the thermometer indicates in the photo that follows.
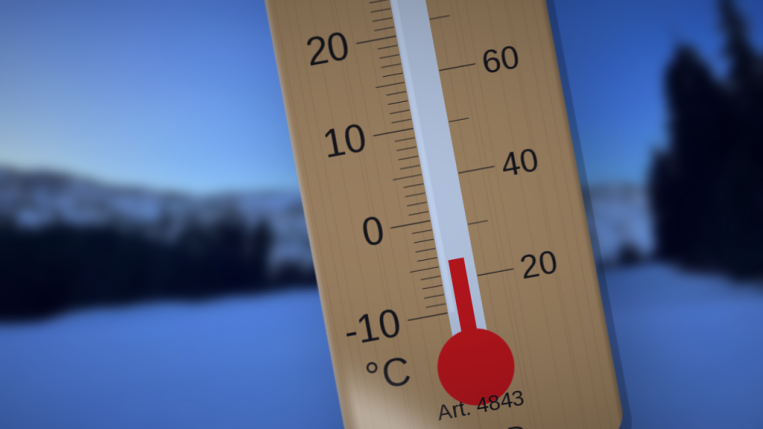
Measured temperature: -4.5 °C
